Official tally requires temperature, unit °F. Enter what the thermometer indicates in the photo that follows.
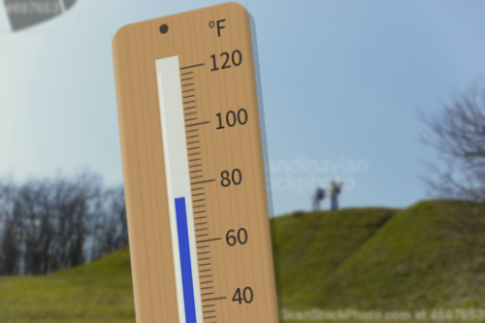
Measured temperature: 76 °F
